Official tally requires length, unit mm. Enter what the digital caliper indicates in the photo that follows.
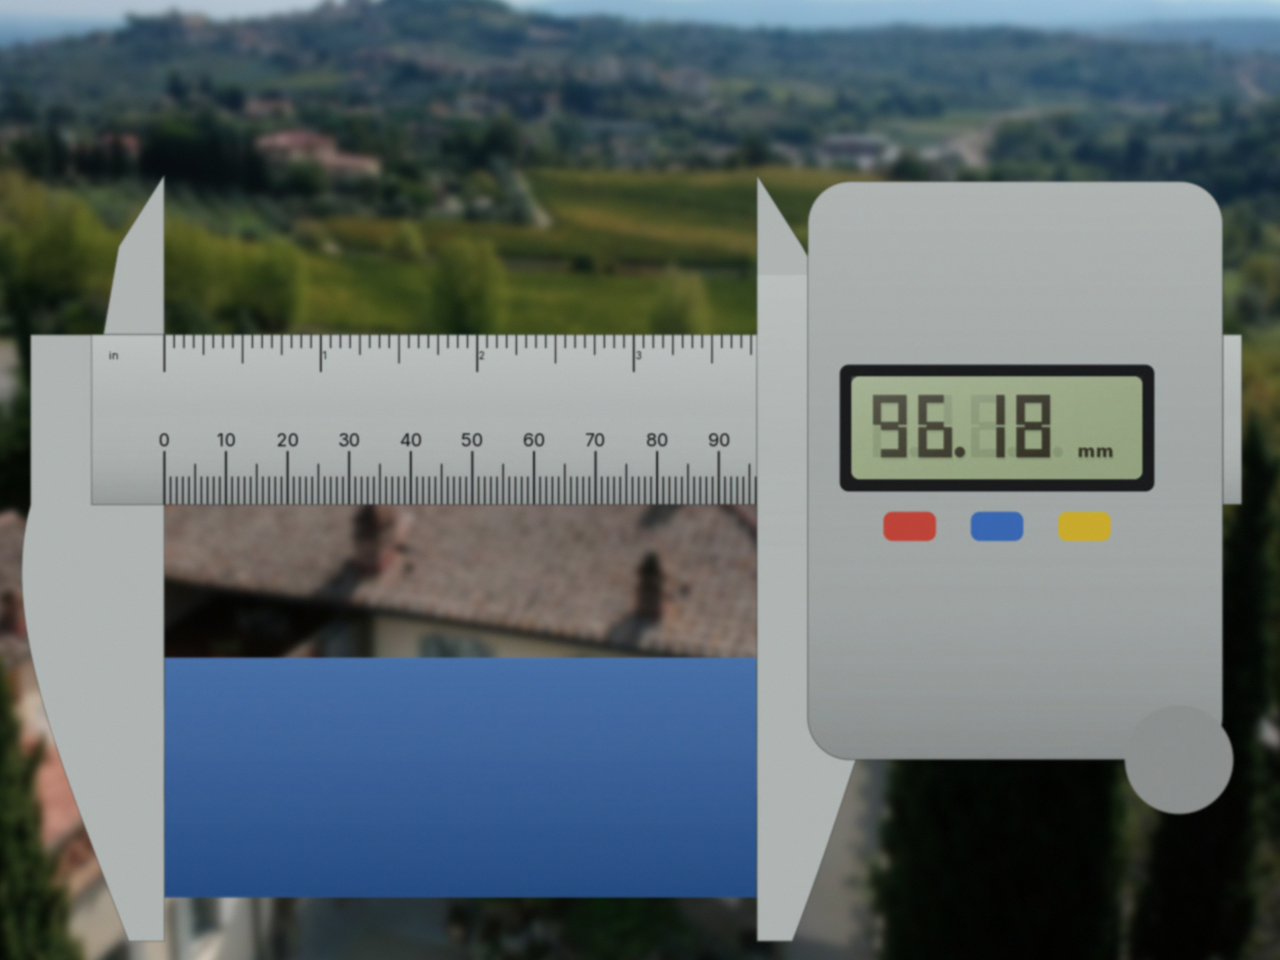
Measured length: 96.18 mm
